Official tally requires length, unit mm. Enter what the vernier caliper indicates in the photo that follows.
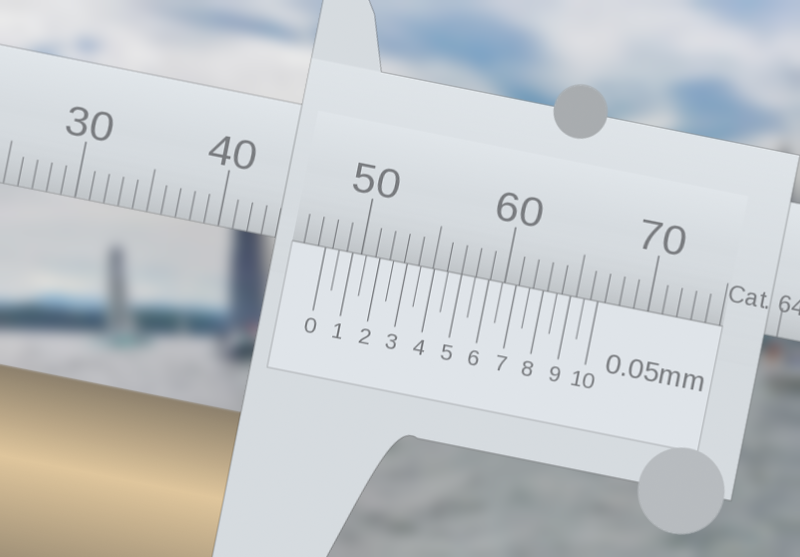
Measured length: 47.5 mm
